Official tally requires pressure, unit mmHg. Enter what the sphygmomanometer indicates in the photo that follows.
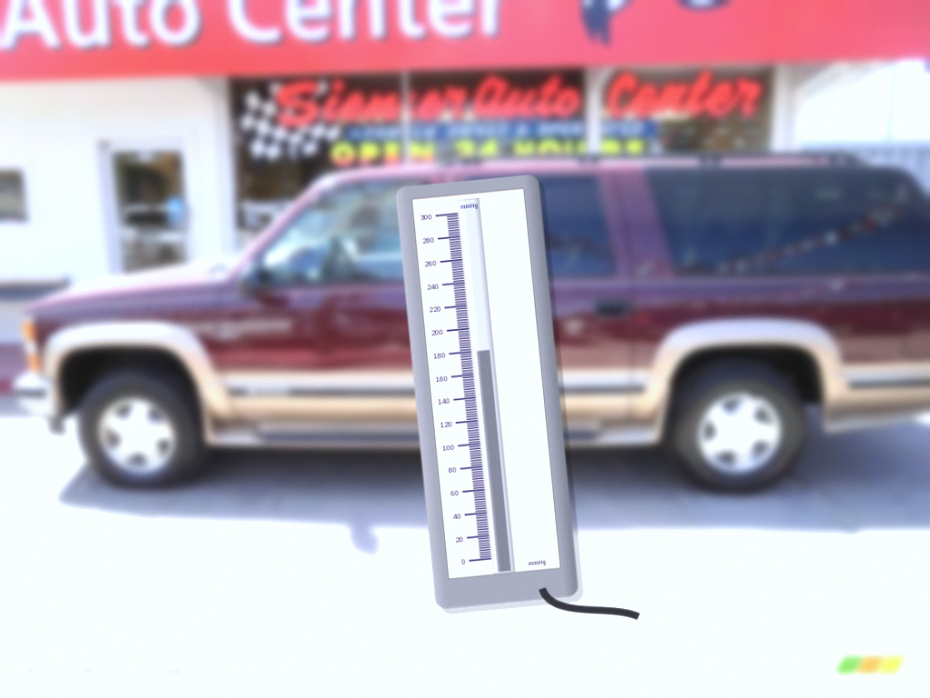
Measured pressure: 180 mmHg
